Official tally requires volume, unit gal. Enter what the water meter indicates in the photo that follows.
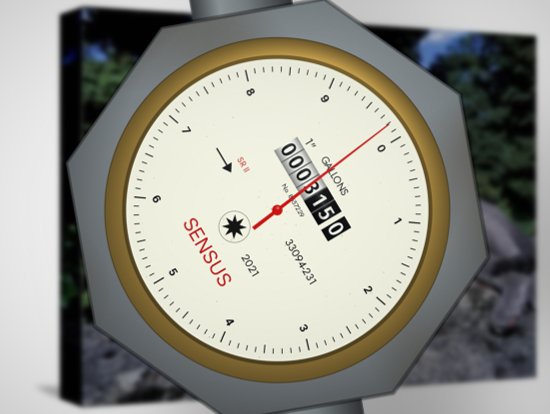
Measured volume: 3149.8 gal
